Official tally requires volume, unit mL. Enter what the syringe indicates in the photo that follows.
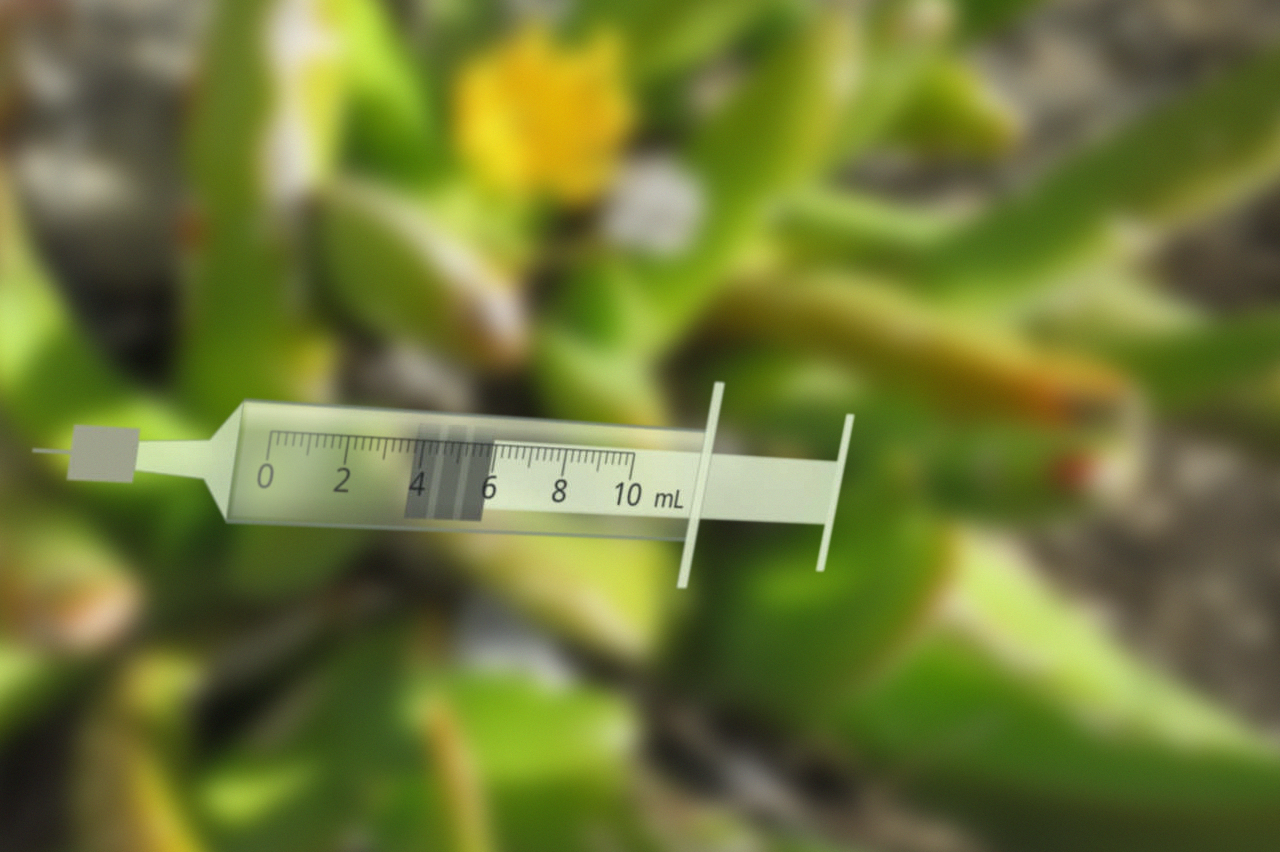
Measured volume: 3.8 mL
